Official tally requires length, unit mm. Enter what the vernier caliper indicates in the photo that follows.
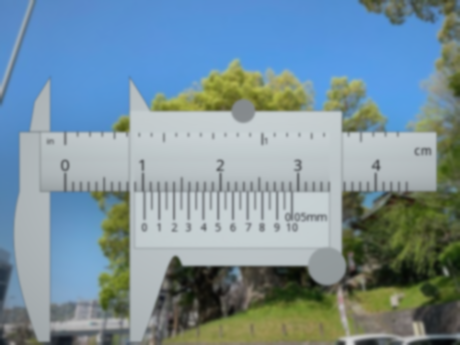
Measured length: 10.2 mm
